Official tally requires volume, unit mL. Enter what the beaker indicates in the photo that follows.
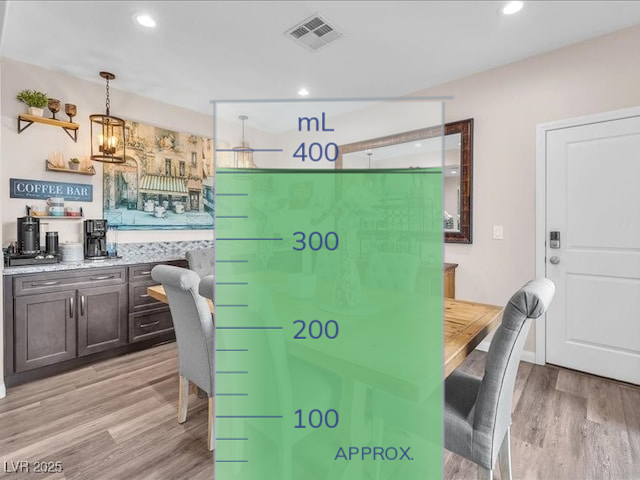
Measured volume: 375 mL
